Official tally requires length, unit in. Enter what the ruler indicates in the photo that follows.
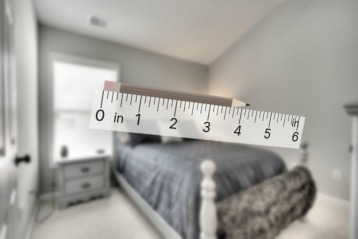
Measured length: 4.25 in
